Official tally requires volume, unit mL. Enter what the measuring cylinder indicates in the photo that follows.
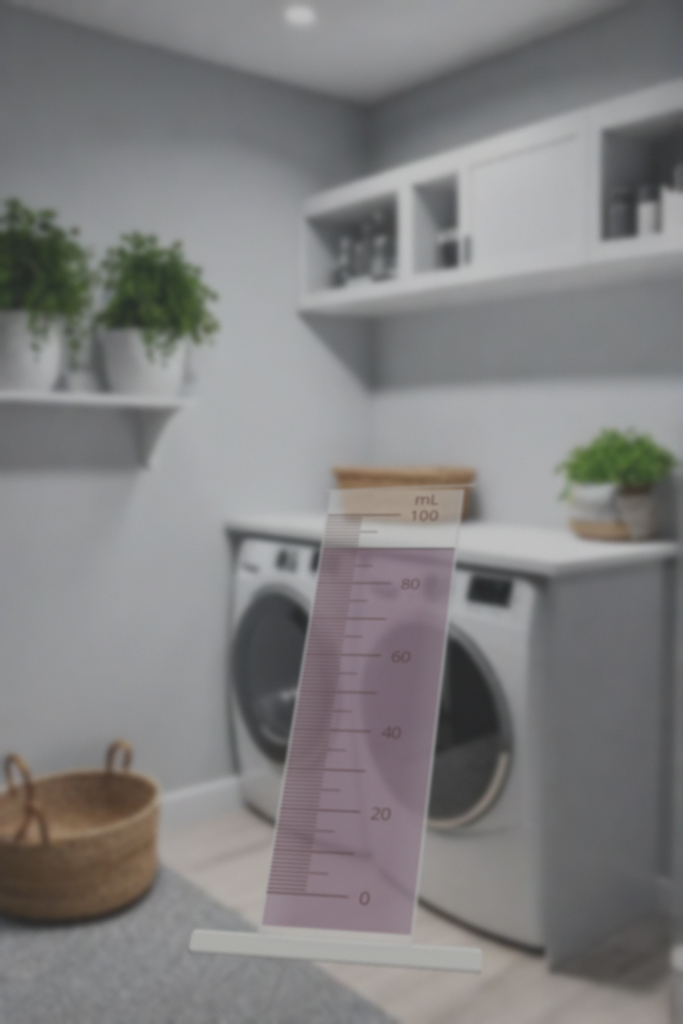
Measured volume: 90 mL
